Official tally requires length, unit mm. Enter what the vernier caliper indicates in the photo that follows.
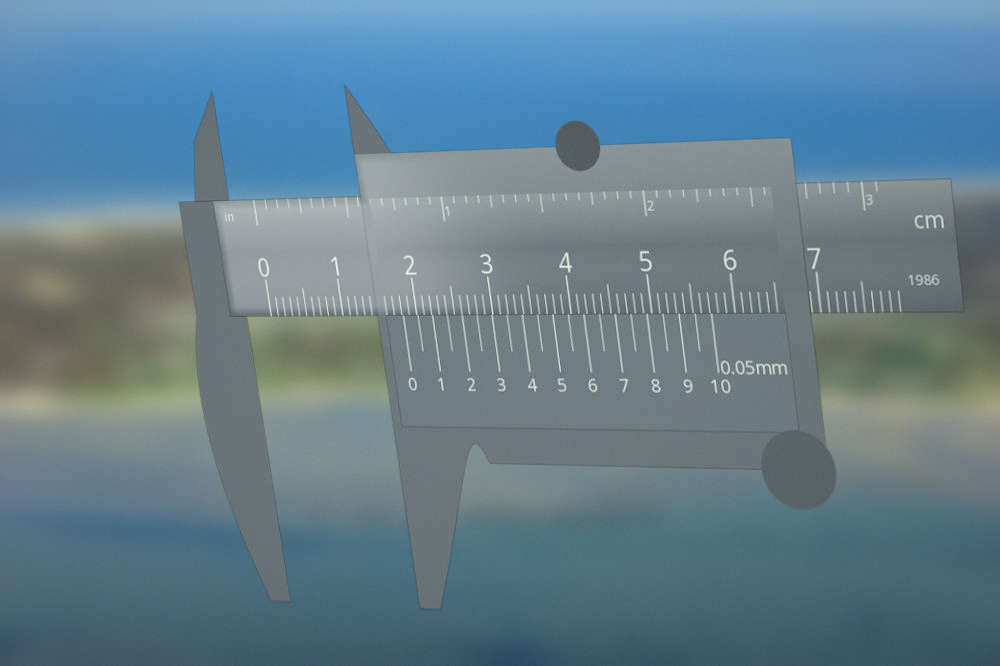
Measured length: 18.2 mm
